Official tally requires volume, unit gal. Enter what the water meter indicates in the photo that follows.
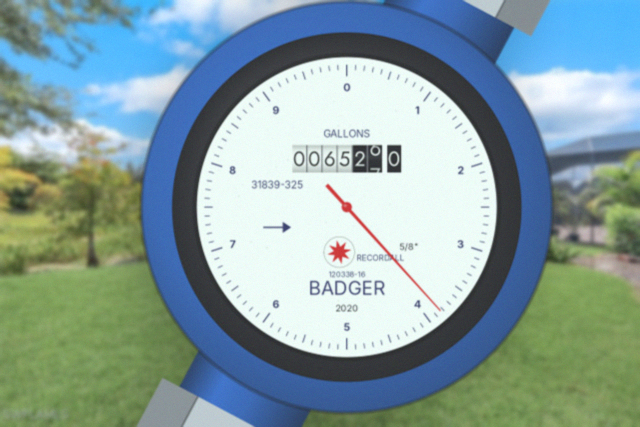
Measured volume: 65263.8 gal
